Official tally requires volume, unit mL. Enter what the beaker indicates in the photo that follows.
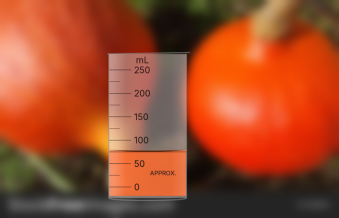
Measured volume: 75 mL
